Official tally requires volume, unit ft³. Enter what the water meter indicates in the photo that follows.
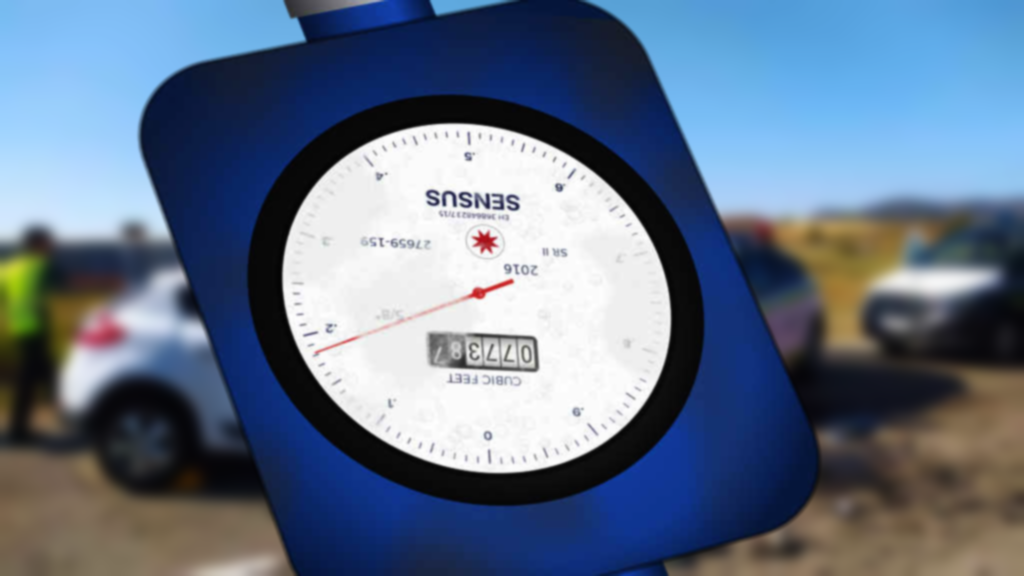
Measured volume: 77387.18 ft³
